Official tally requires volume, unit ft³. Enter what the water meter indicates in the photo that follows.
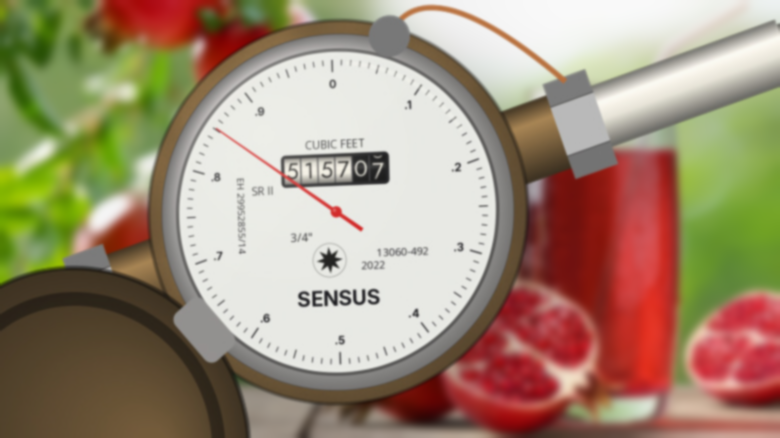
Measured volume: 515706.85 ft³
